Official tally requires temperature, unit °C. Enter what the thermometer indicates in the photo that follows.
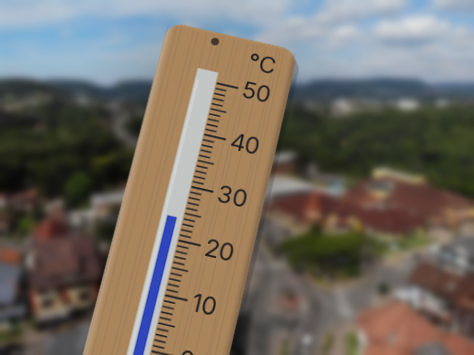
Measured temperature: 24 °C
